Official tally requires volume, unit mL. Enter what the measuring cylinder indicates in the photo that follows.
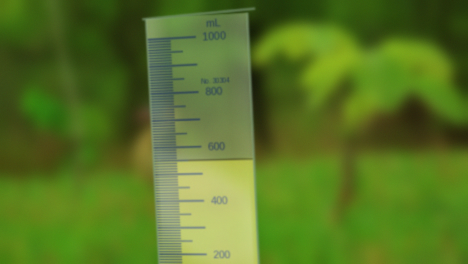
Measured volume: 550 mL
